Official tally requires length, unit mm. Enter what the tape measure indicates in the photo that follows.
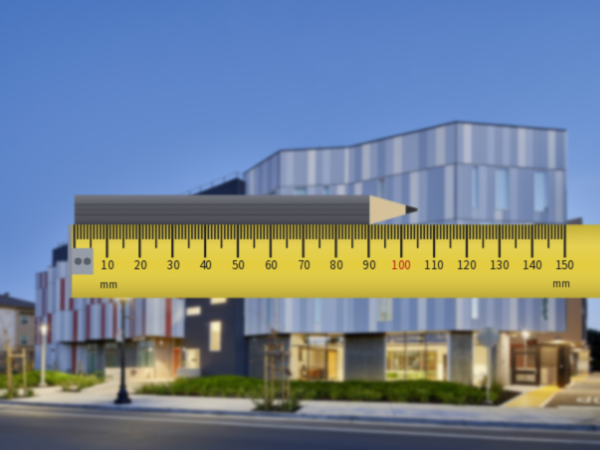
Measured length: 105 mm
